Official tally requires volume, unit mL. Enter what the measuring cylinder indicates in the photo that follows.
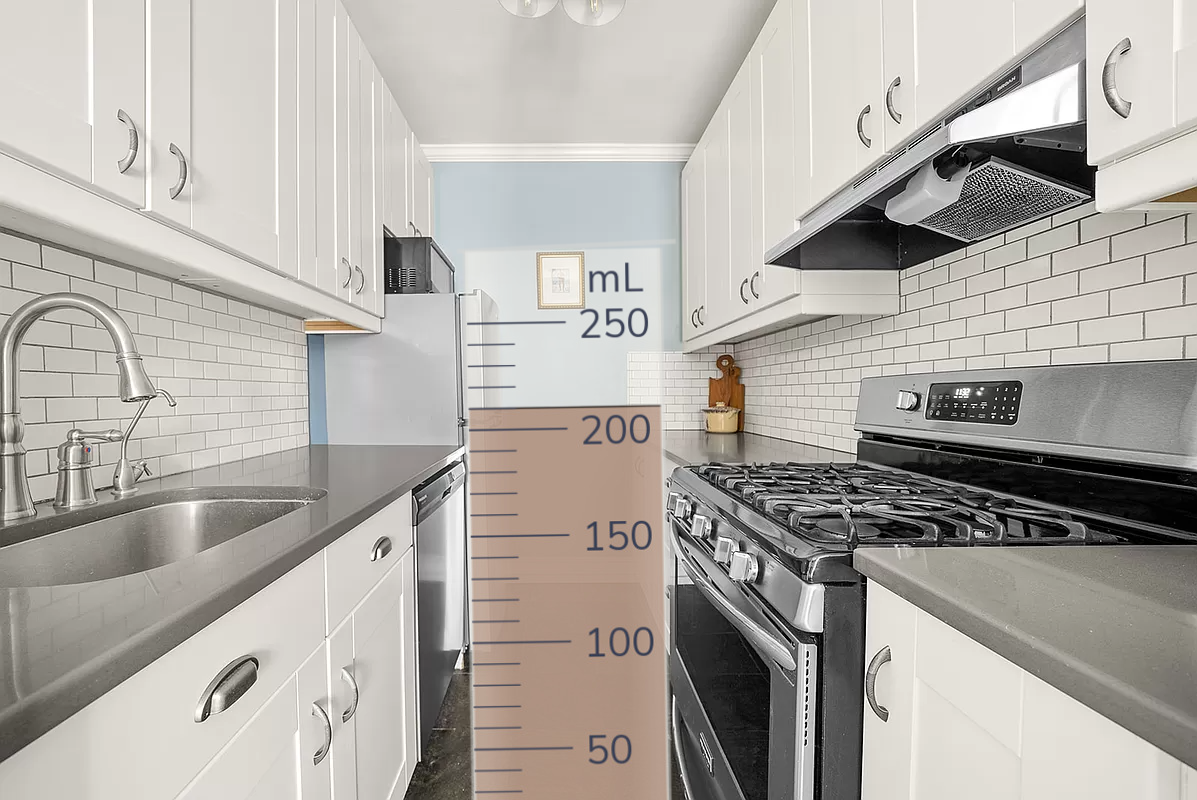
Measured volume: 210 mL
